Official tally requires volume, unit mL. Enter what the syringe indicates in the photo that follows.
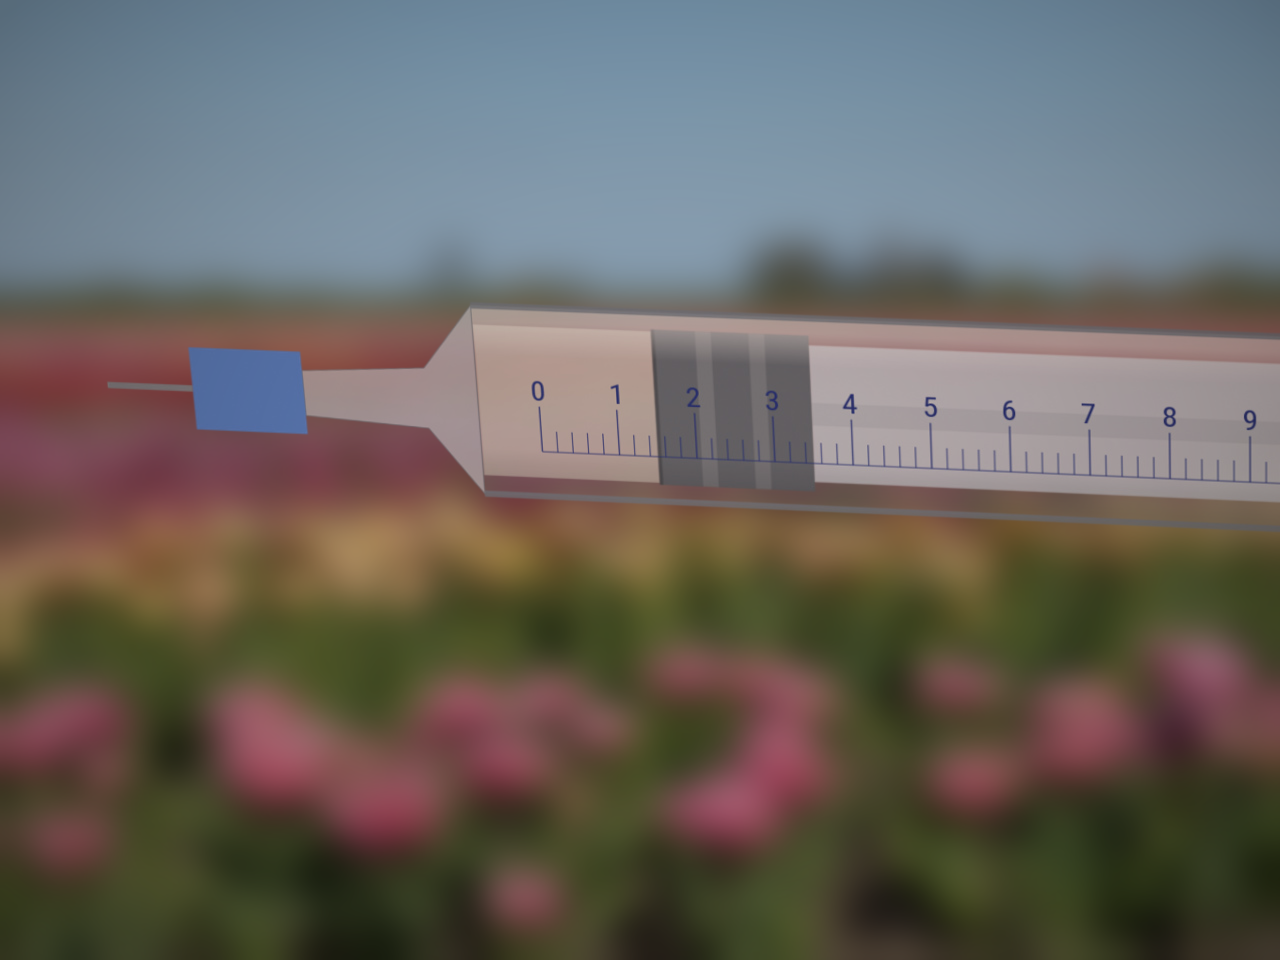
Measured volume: 1.5 mL
